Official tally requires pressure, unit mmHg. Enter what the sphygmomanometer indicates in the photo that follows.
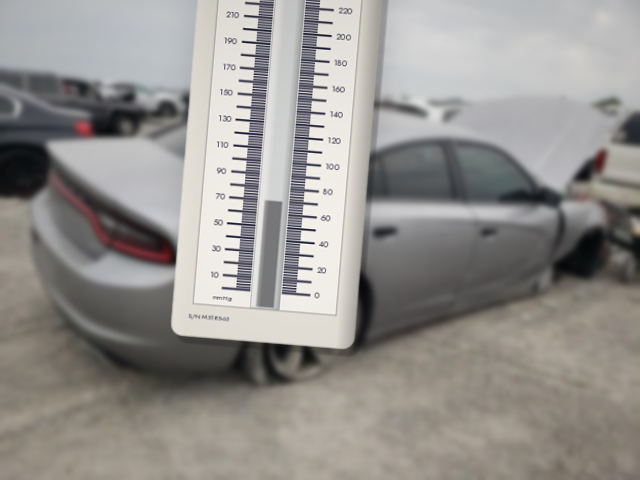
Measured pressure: 70 mmHg
